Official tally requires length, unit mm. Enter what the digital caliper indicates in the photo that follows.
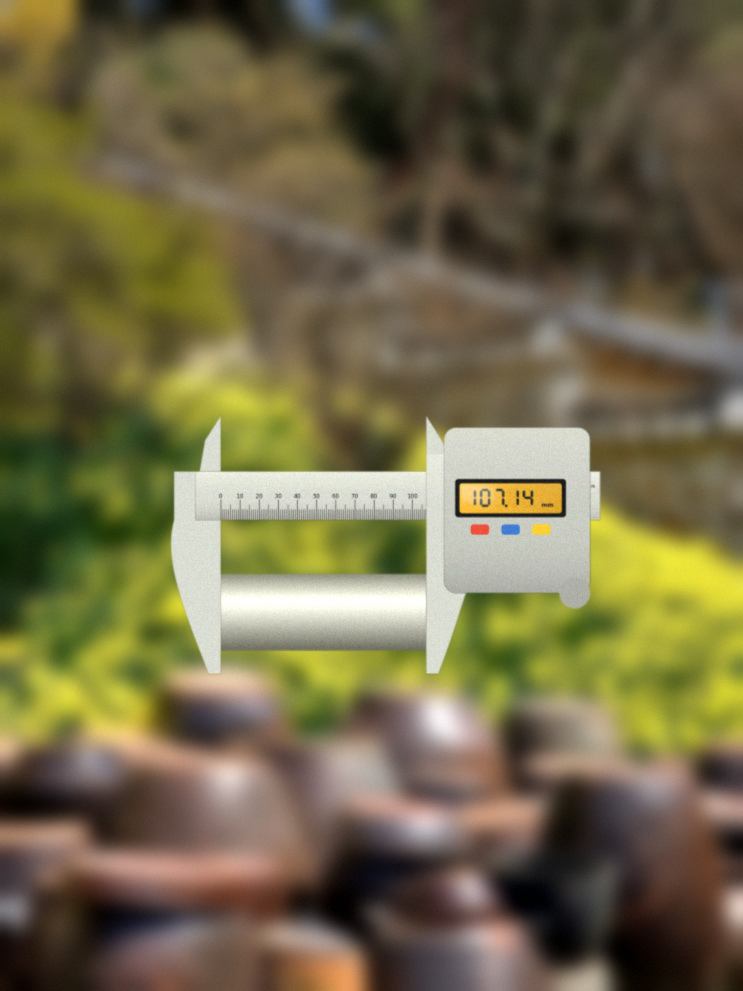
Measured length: 107.14 mm
